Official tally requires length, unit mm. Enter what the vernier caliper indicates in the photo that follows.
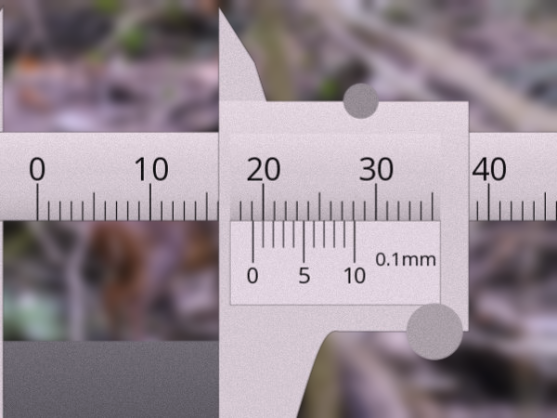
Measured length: 19.1 mm
